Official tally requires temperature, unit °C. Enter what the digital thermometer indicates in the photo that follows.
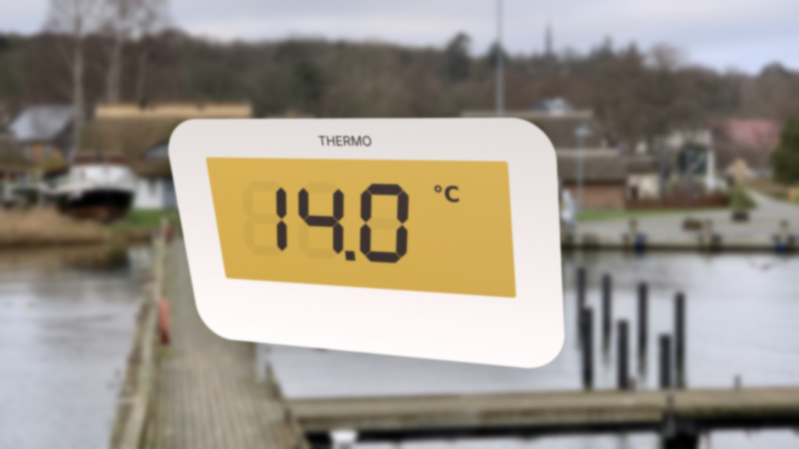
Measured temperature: 14.0 °C
